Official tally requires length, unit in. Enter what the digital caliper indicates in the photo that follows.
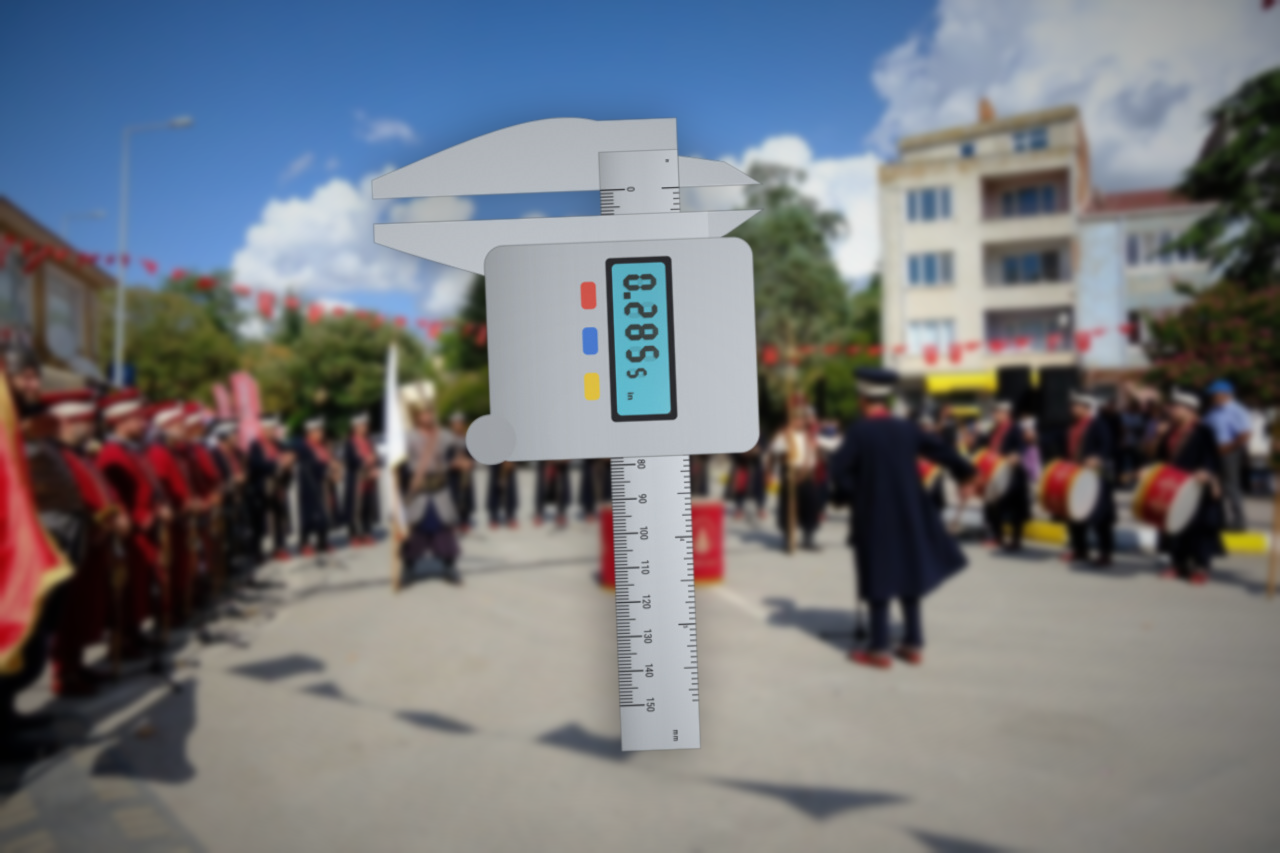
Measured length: 0.2855 in
